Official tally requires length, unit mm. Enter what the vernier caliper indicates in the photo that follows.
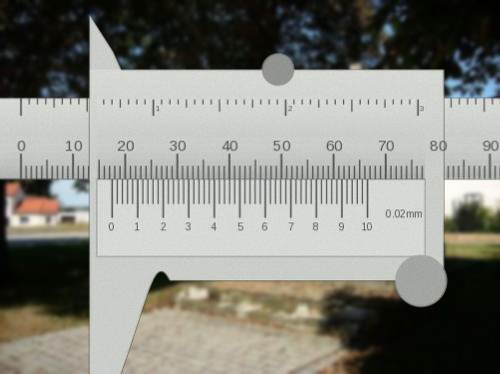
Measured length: 17.5 mm
